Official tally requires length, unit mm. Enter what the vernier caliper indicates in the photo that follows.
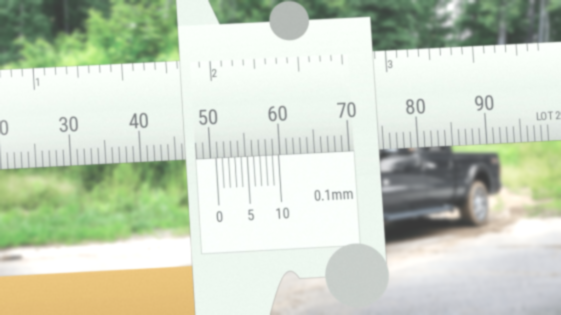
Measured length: 50.8 mm
